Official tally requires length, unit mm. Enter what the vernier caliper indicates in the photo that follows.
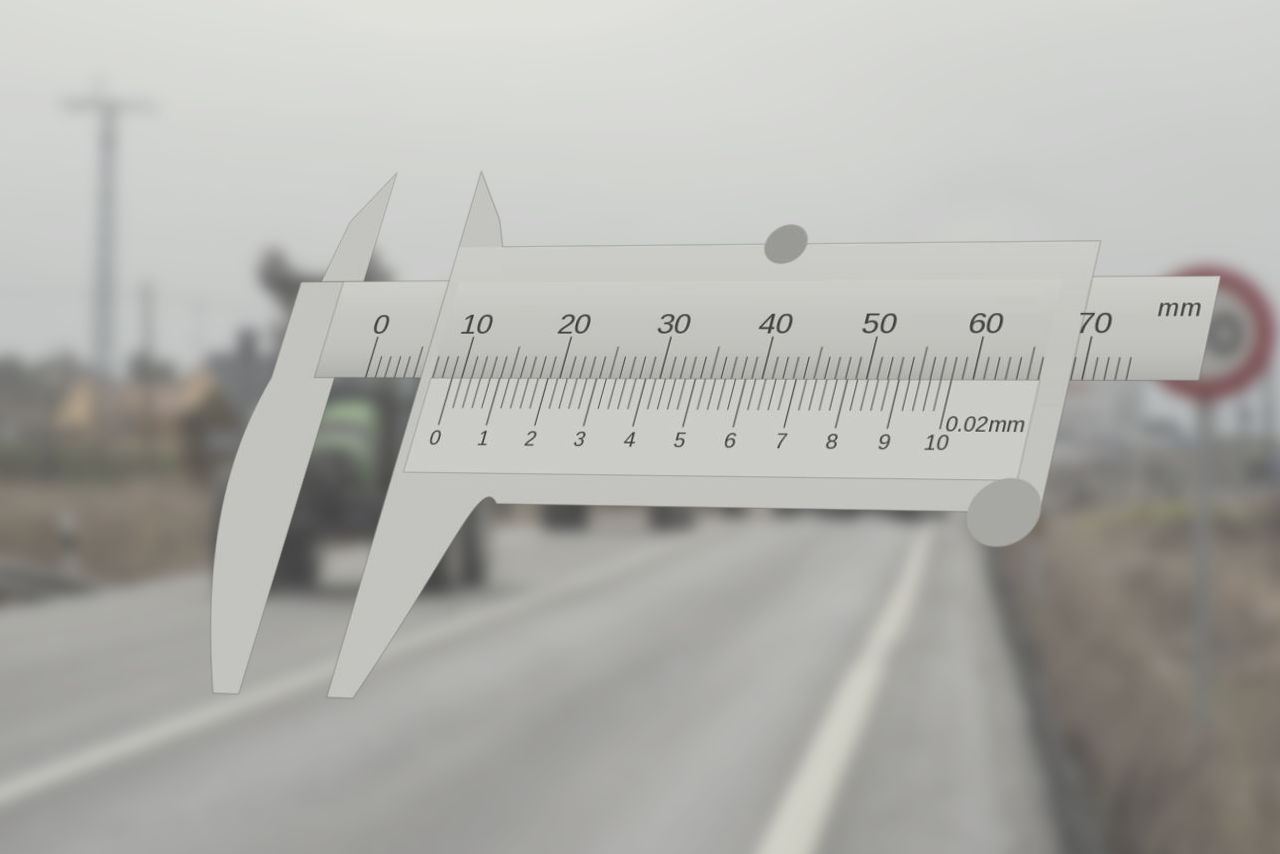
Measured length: 9.0 mm
